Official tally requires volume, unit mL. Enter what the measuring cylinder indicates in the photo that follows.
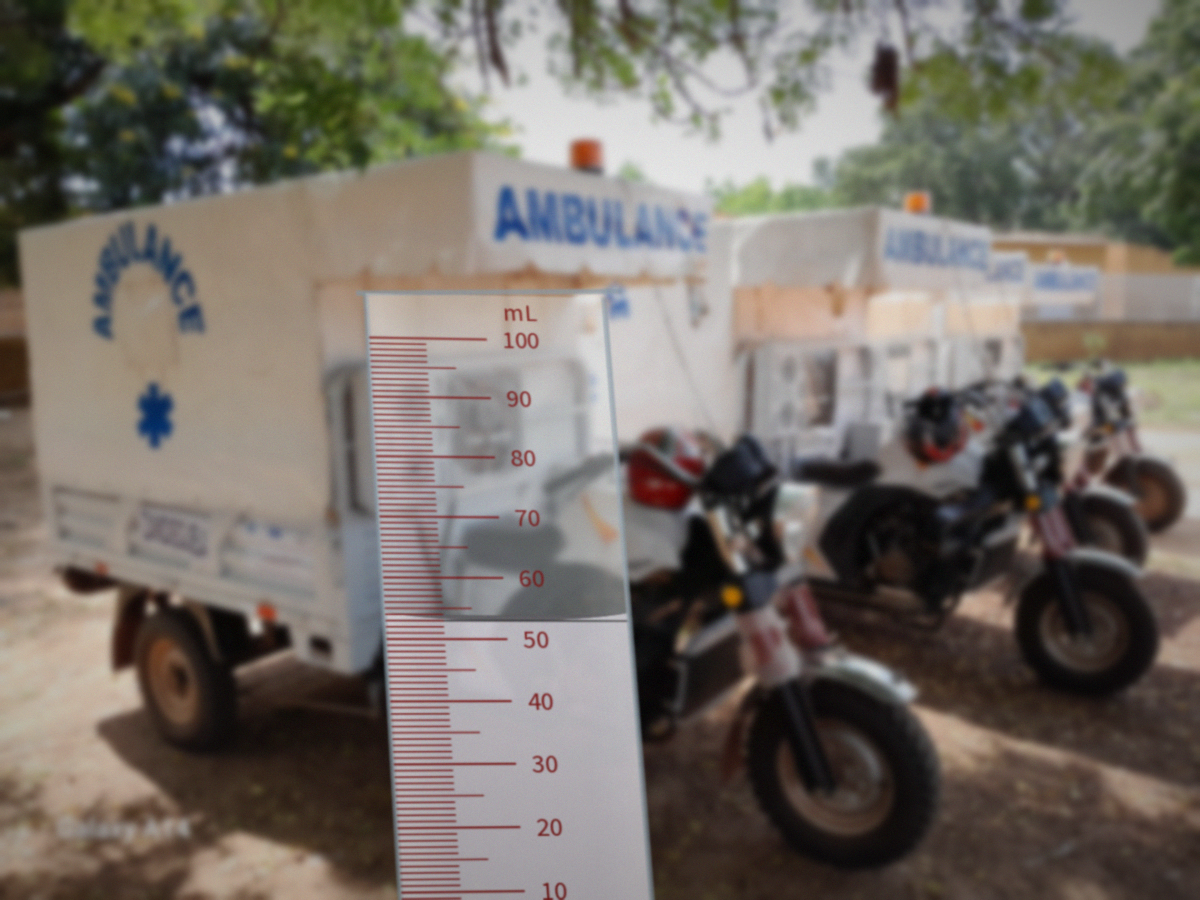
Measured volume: 53 mL
